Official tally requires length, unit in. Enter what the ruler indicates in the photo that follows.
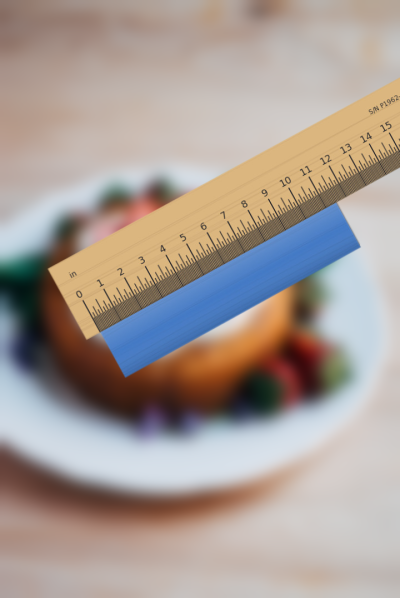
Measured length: 11.5 in
